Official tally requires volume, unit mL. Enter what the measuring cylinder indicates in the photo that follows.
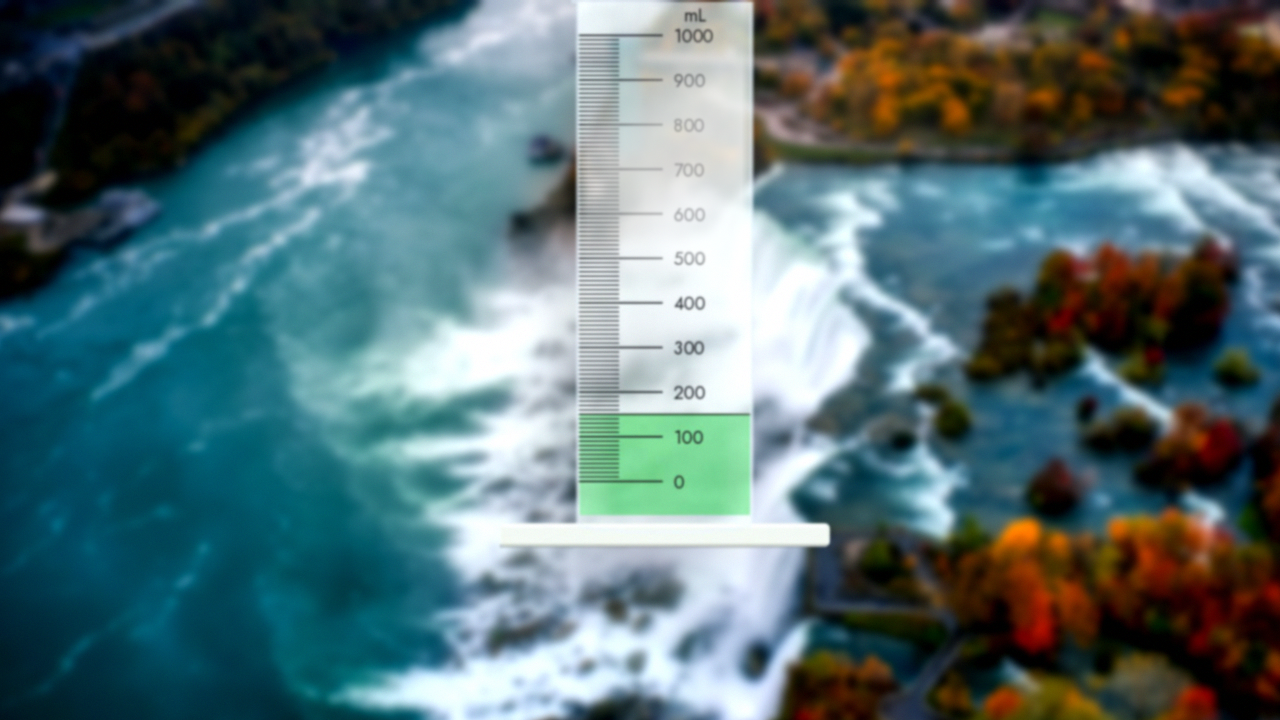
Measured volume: 150 mL
